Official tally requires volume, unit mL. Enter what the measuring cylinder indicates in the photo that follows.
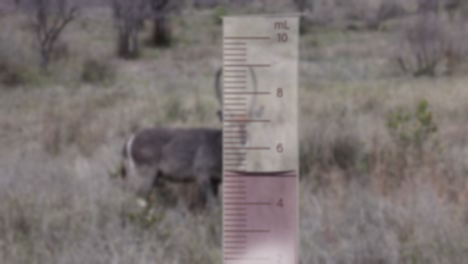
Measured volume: 5 mL
